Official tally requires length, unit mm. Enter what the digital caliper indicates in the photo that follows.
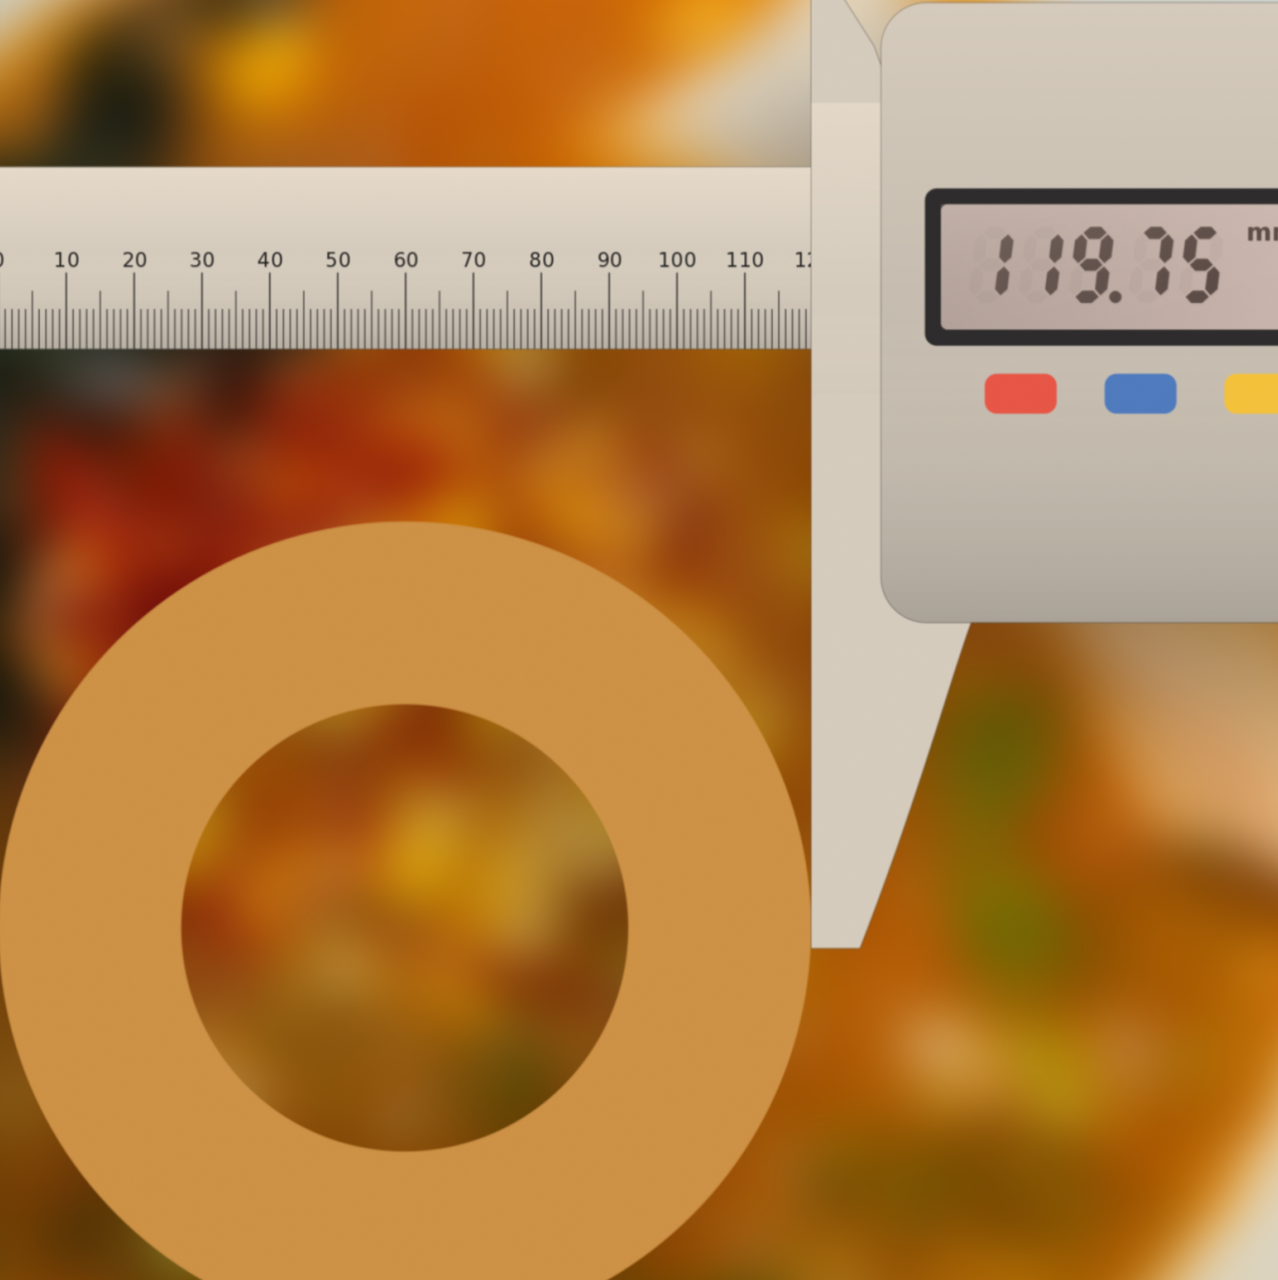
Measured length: 119.75 mm
